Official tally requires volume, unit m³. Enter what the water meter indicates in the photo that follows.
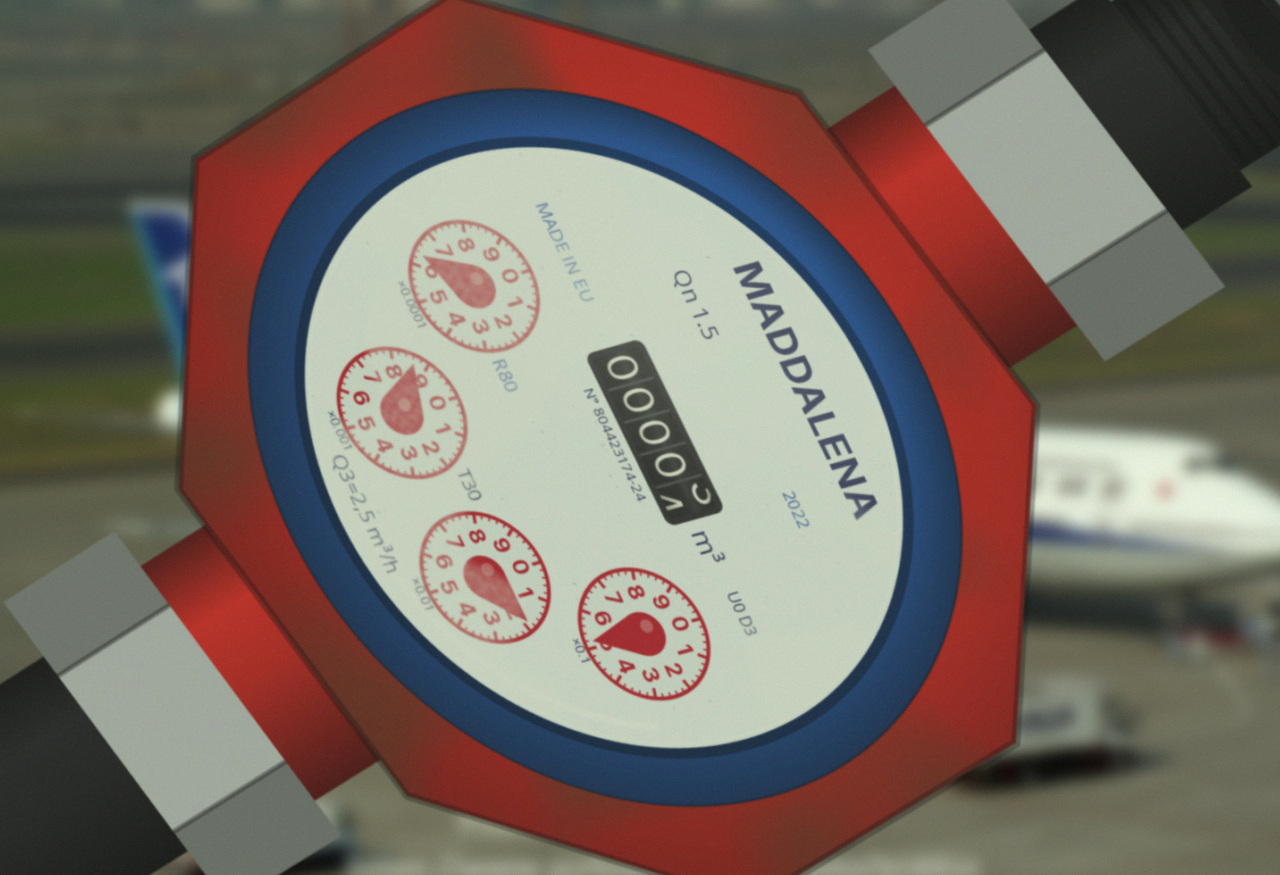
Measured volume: 3.5186 m³
